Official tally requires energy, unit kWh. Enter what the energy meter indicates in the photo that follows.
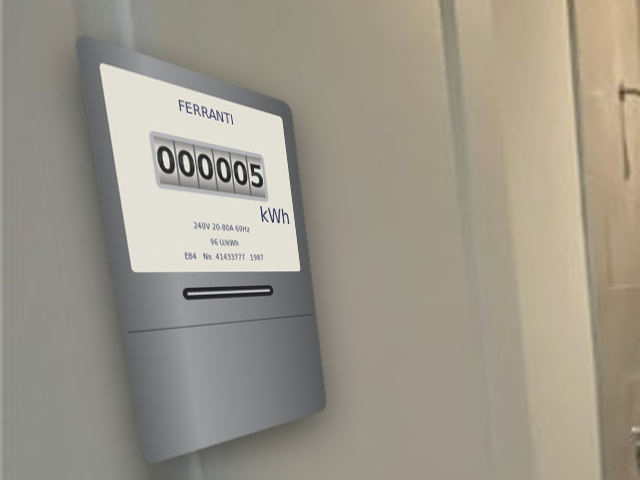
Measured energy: 5 kWh
